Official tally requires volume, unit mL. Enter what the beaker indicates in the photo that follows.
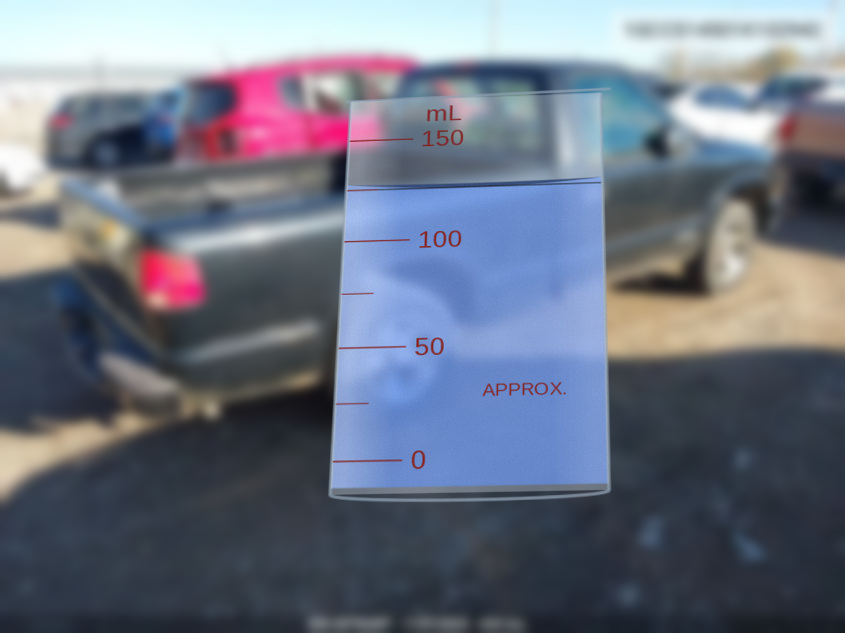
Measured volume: 125 mL
